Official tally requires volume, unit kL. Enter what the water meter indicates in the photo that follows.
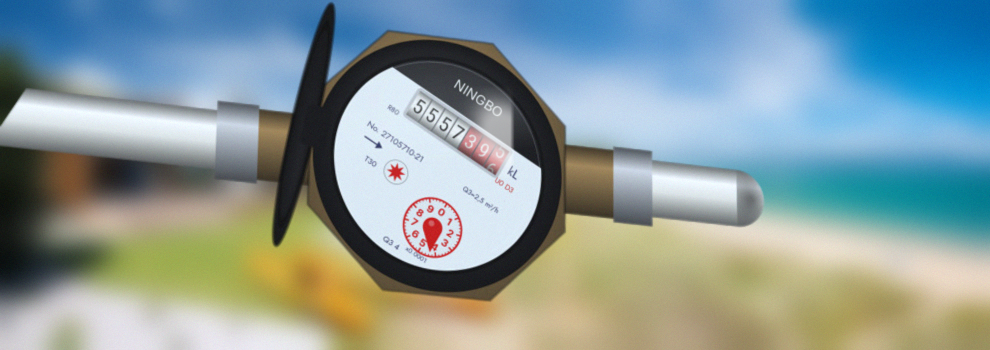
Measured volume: 5557.3954 kL
